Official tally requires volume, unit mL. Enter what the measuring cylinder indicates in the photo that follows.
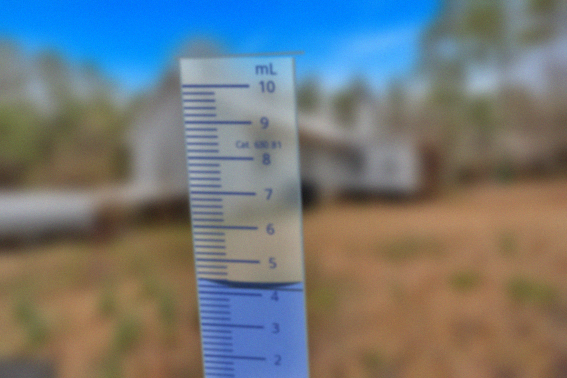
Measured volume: 4.2 mL
